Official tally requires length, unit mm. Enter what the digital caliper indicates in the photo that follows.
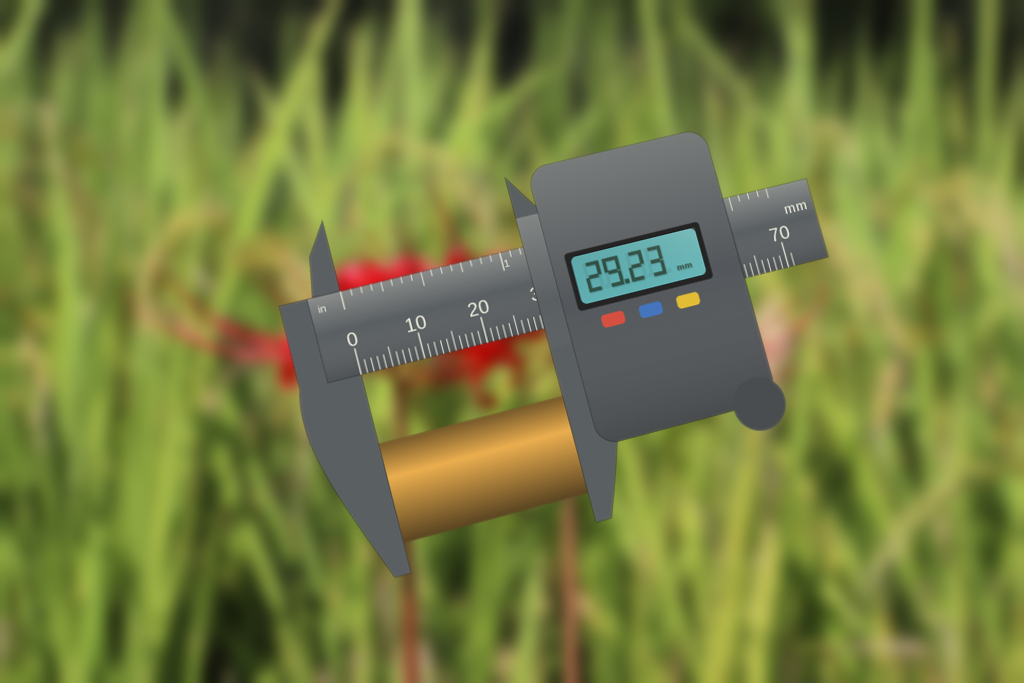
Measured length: 29.23 mm
